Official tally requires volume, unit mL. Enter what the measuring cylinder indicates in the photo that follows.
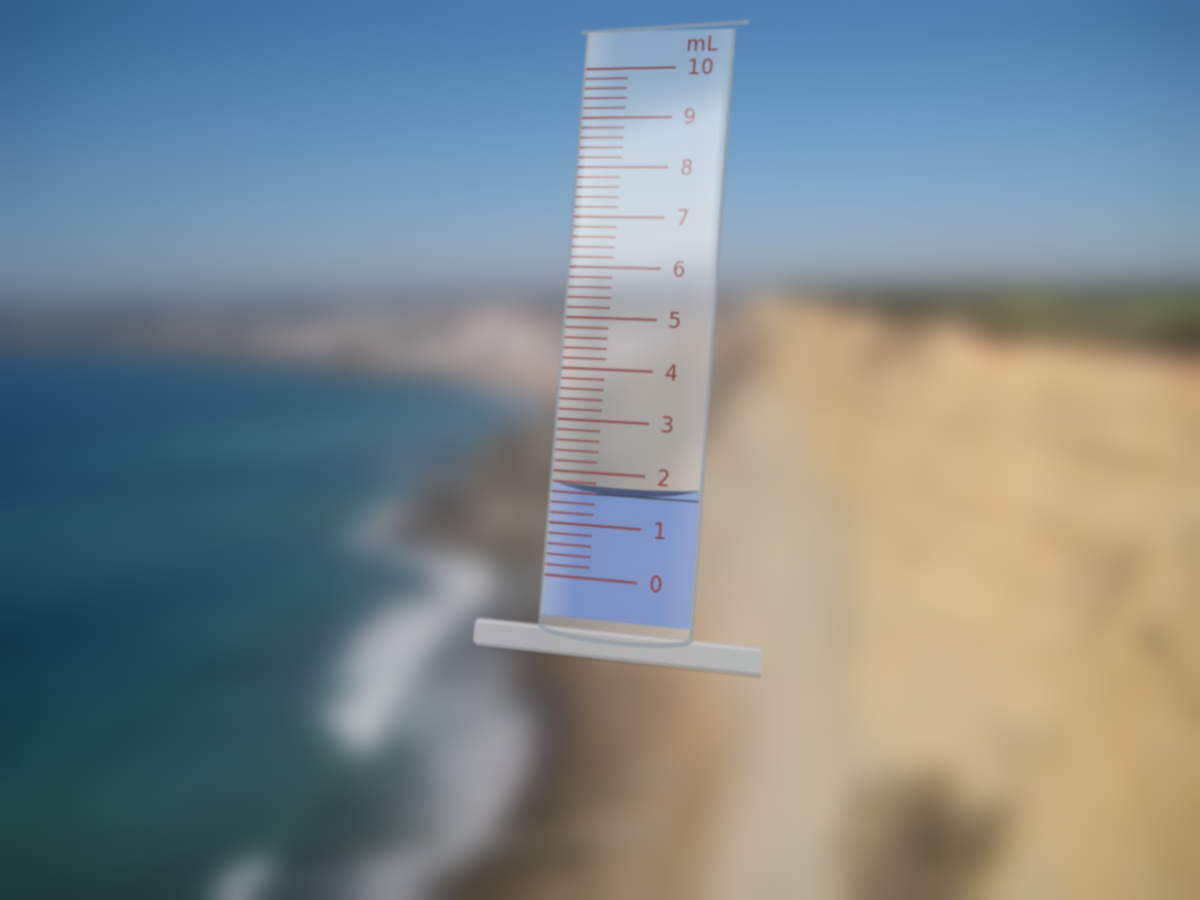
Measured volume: 1.6 mL
